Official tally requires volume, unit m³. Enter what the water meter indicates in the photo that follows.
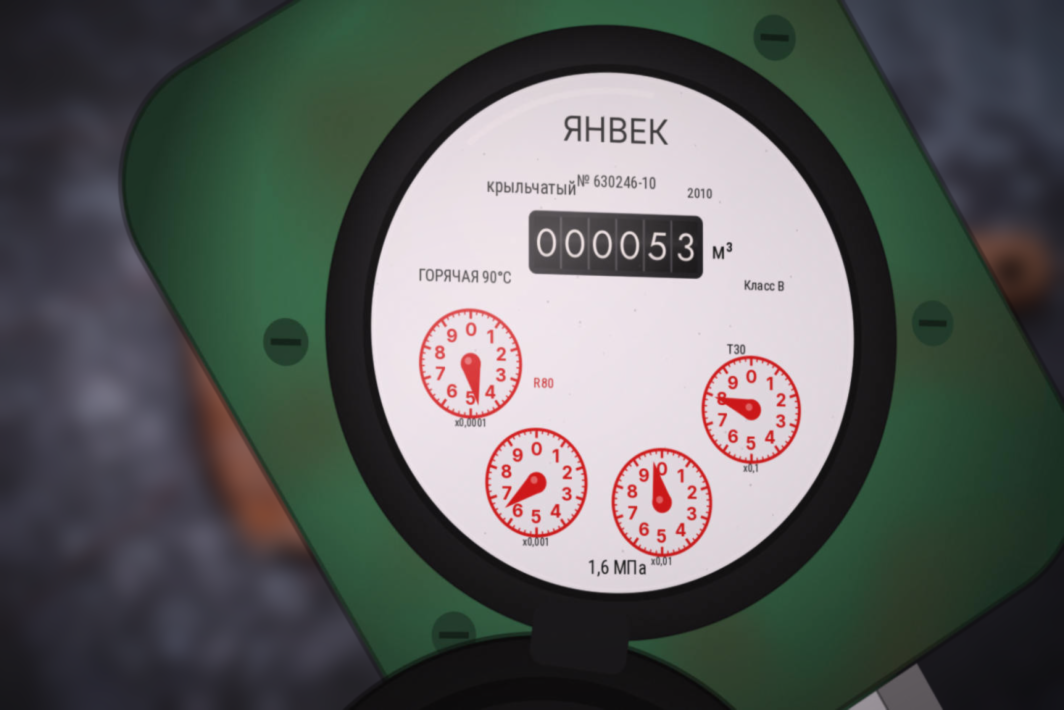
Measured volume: 53.7964 m³
